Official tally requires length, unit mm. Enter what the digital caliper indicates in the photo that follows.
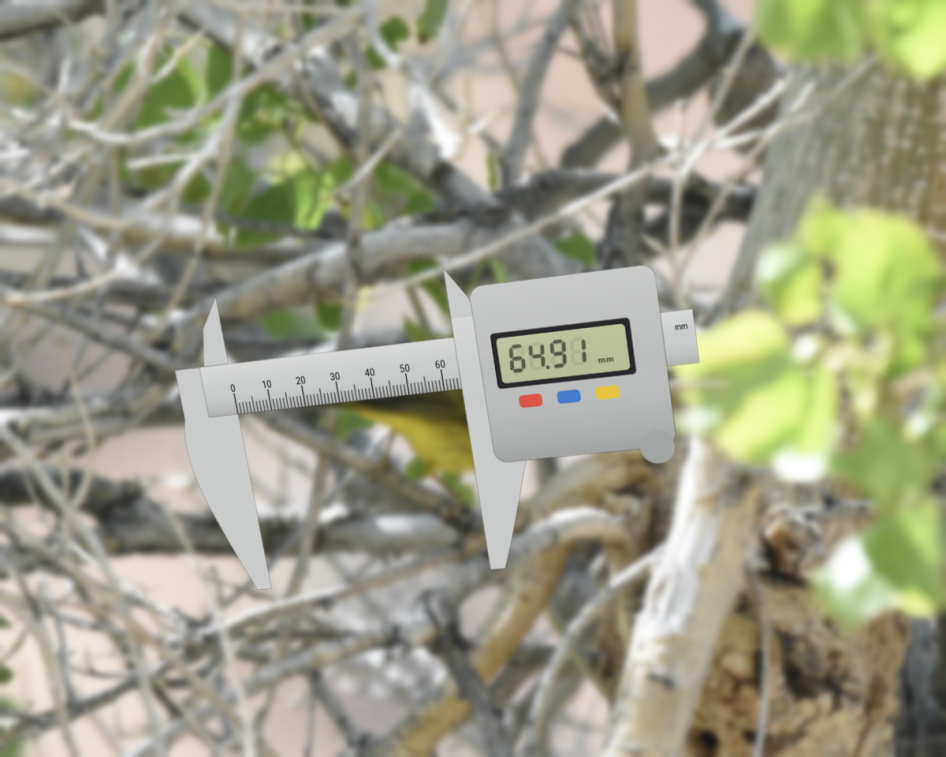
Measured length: 64.91 mm
